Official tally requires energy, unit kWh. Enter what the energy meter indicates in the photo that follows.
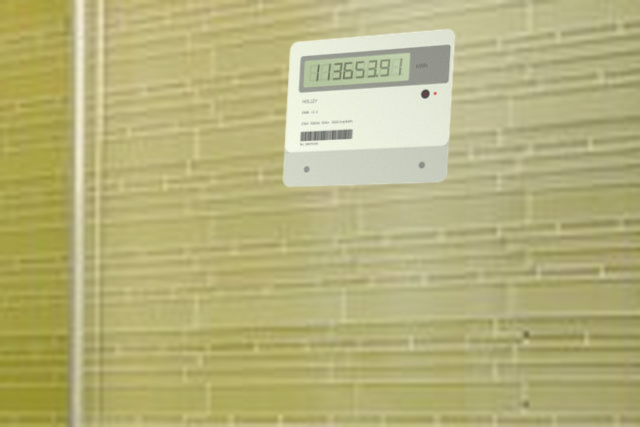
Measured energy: 113653.91 kWh
